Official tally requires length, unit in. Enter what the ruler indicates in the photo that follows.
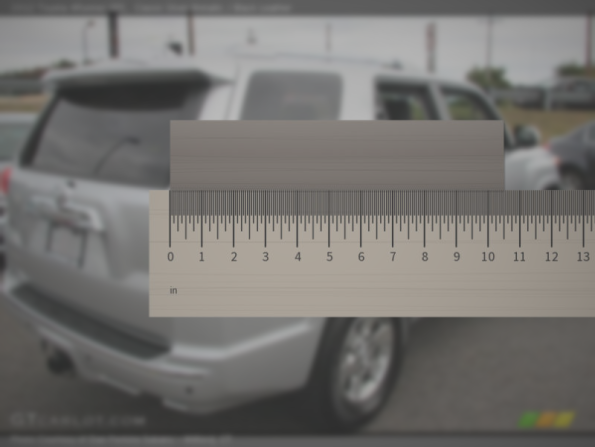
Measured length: 10.5 in
